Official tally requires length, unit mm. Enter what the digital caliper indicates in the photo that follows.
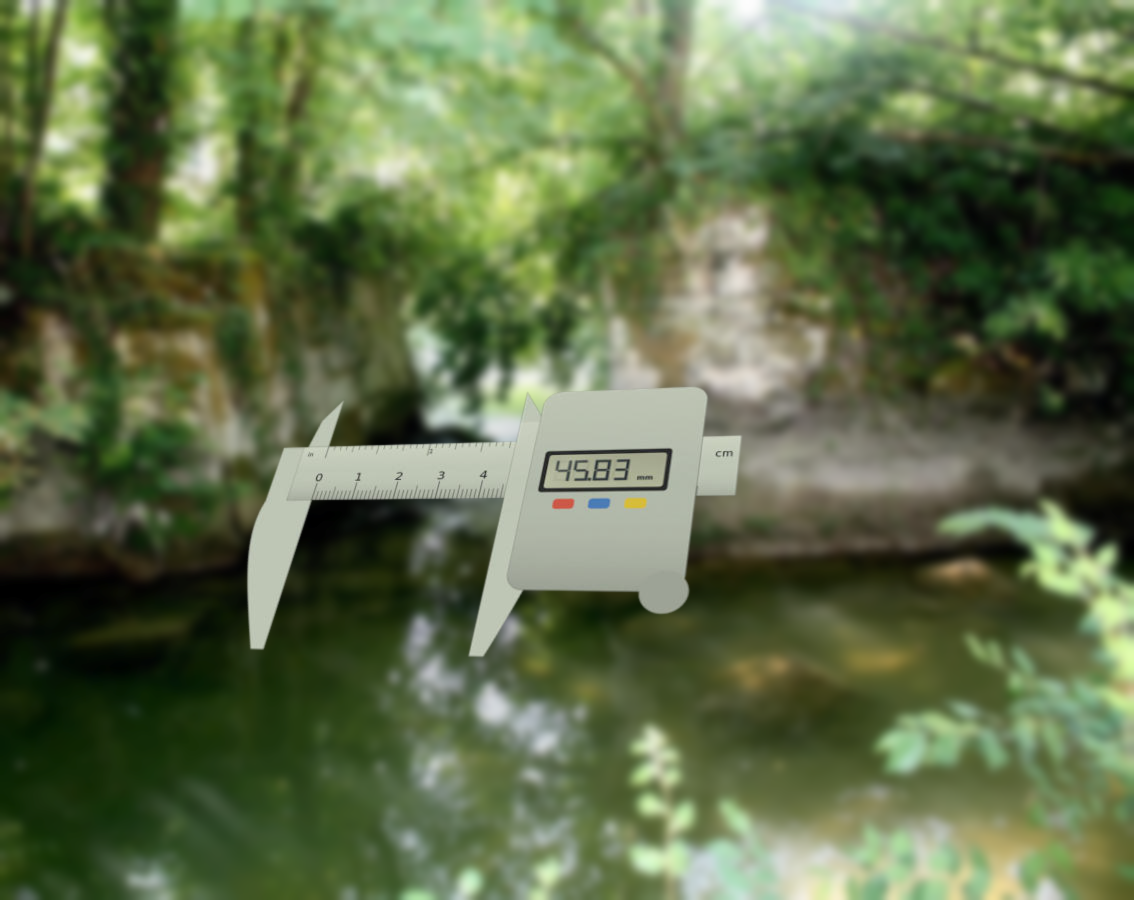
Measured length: 45.83 mm
